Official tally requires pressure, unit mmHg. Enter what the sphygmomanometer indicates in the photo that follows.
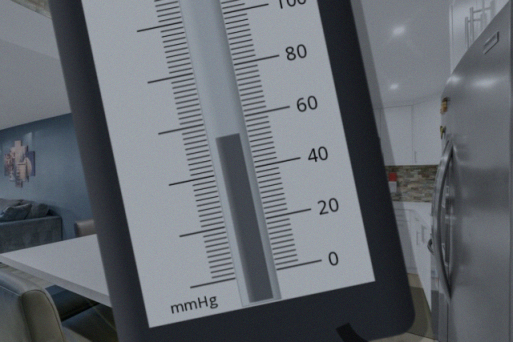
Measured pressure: 54 mmHg
